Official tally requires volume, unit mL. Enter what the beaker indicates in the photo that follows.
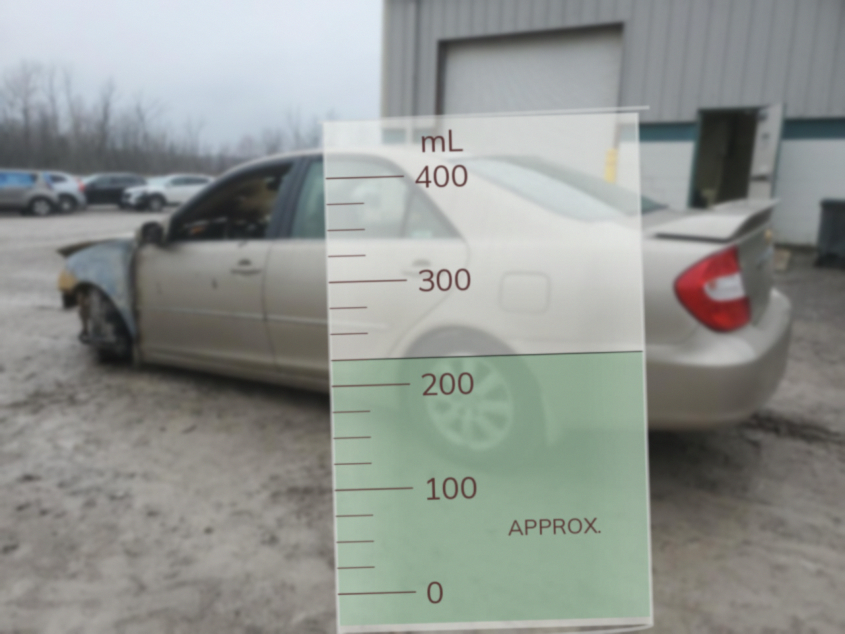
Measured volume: 225 mL
